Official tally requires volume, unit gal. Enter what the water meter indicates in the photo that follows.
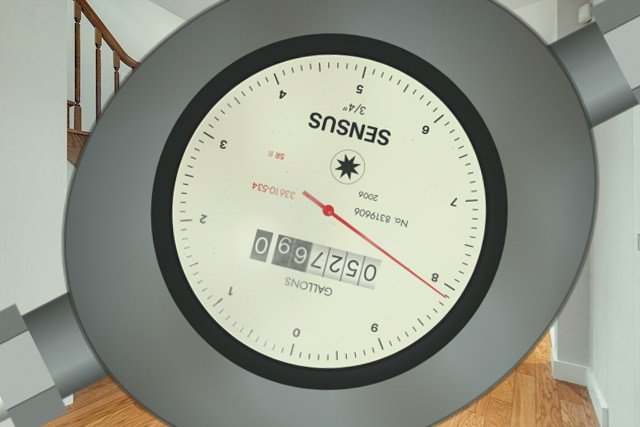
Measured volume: 527688.1 gal
